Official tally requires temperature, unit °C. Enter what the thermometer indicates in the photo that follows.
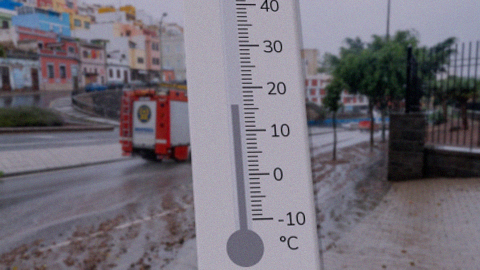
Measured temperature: 16 °C
